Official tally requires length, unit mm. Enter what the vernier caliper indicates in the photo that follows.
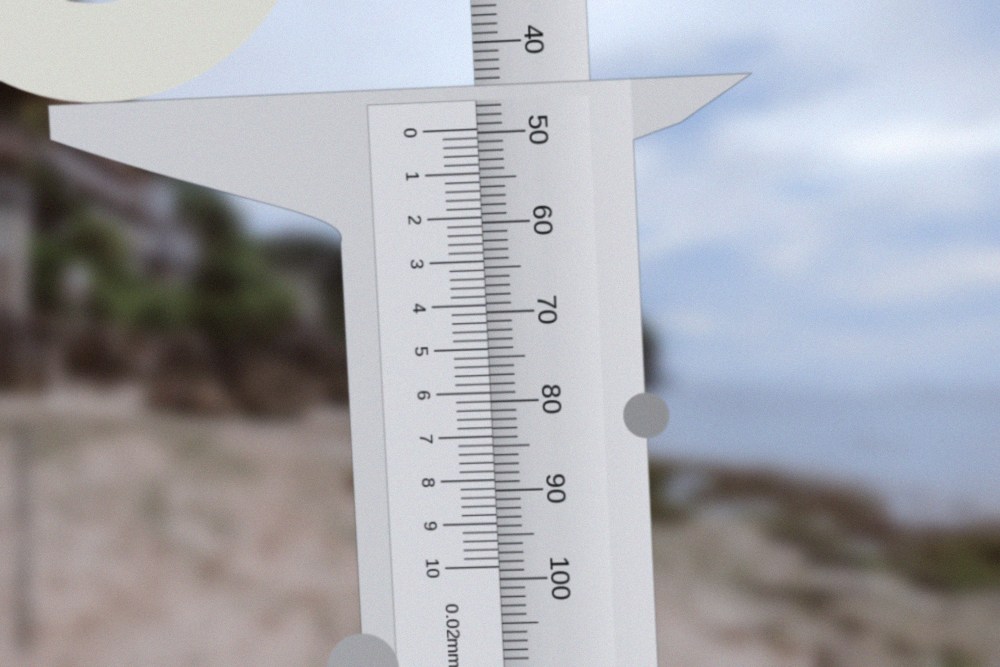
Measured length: 49.6 mm
